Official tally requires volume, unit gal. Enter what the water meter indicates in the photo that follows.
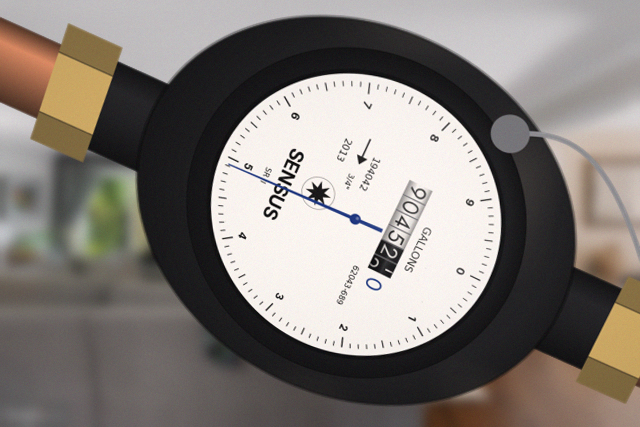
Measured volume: 9045214.9 gal
